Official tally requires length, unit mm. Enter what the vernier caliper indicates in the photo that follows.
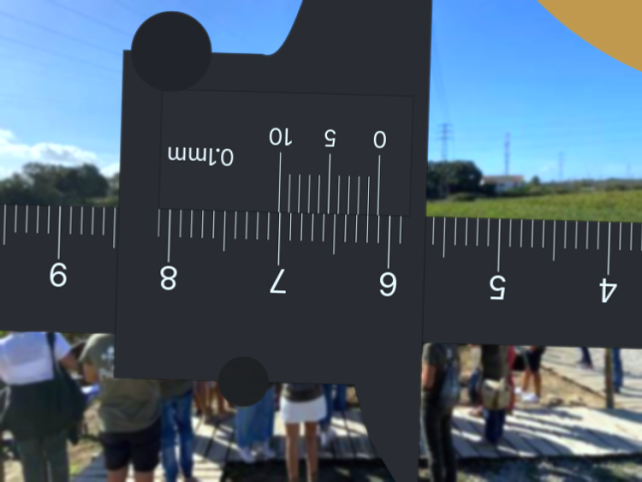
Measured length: 61.1 mm
